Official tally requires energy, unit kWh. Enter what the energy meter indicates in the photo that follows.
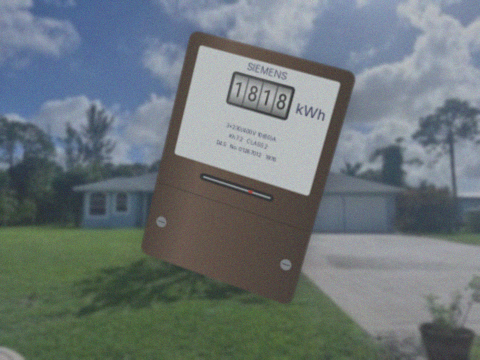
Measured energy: 1818 kWh
